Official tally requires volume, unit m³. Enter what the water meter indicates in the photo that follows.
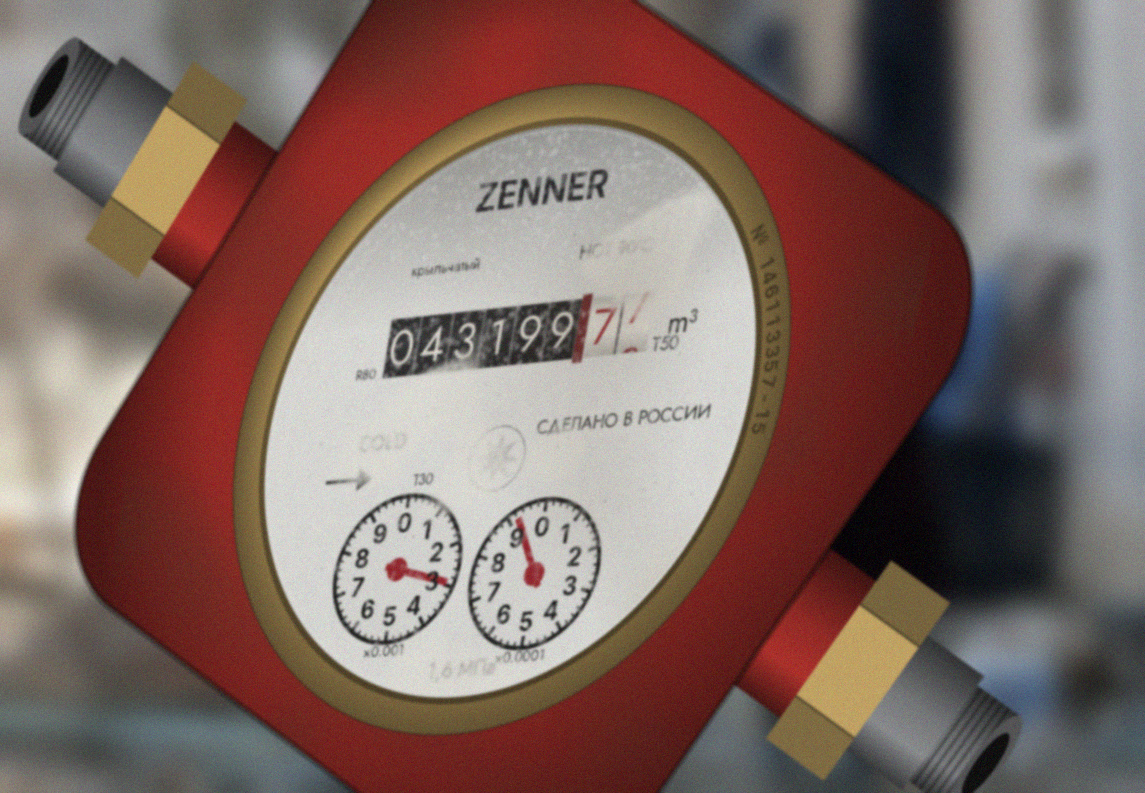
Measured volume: 43199.7729 m³
